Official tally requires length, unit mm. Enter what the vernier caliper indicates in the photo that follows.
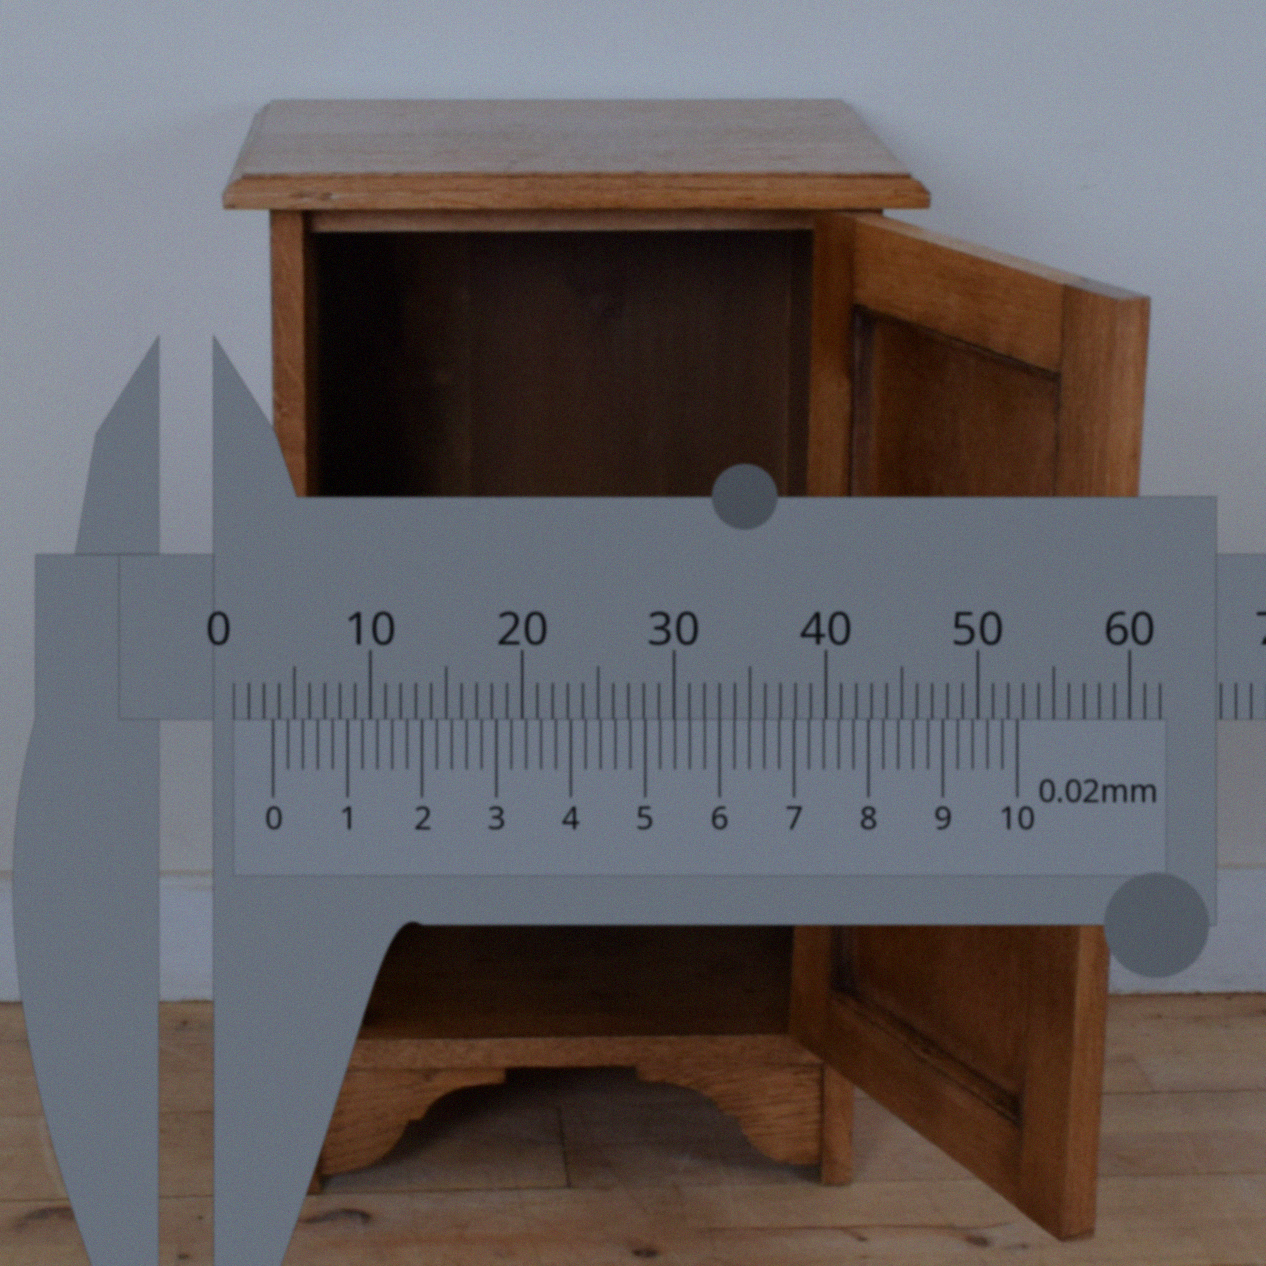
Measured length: 3.6 mm
